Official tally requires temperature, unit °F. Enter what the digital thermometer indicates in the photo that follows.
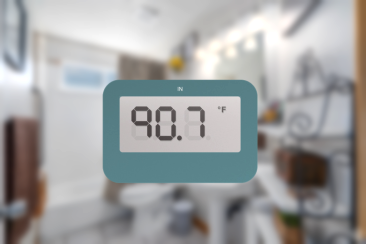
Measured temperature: 90.7 °F
